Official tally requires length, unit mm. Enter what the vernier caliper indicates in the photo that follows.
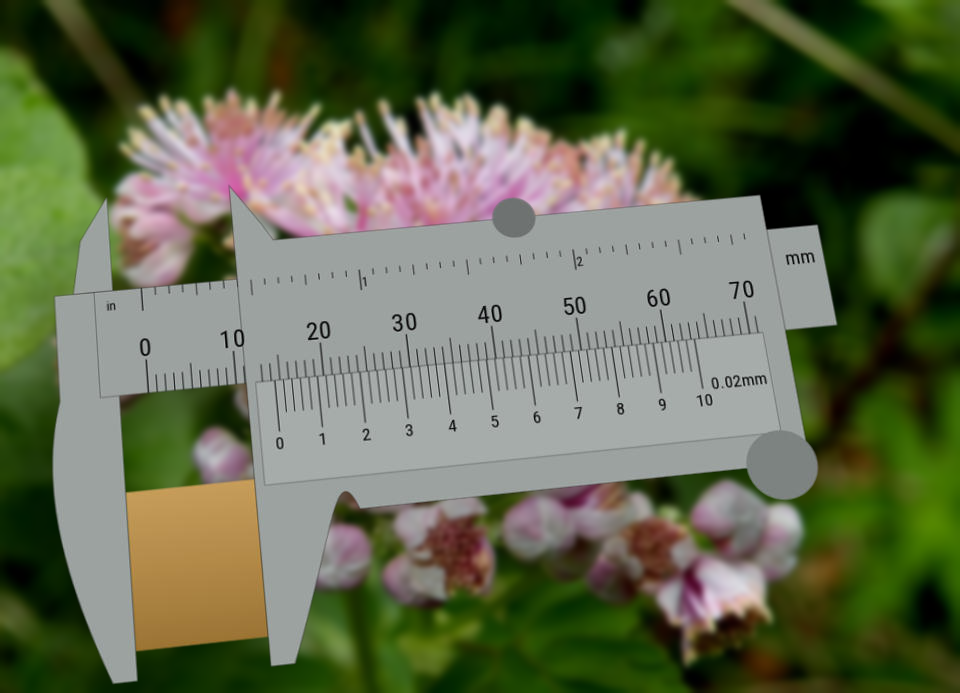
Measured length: 14.4 mm
